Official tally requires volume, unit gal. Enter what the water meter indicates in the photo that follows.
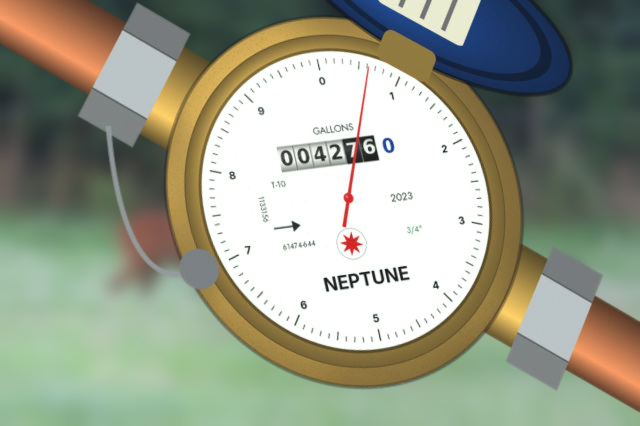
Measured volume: 42760.6 gal
